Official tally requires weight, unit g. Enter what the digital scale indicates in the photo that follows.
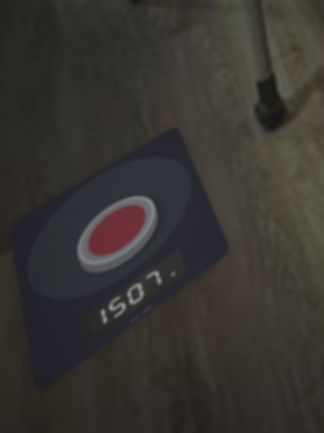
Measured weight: 1507 g
